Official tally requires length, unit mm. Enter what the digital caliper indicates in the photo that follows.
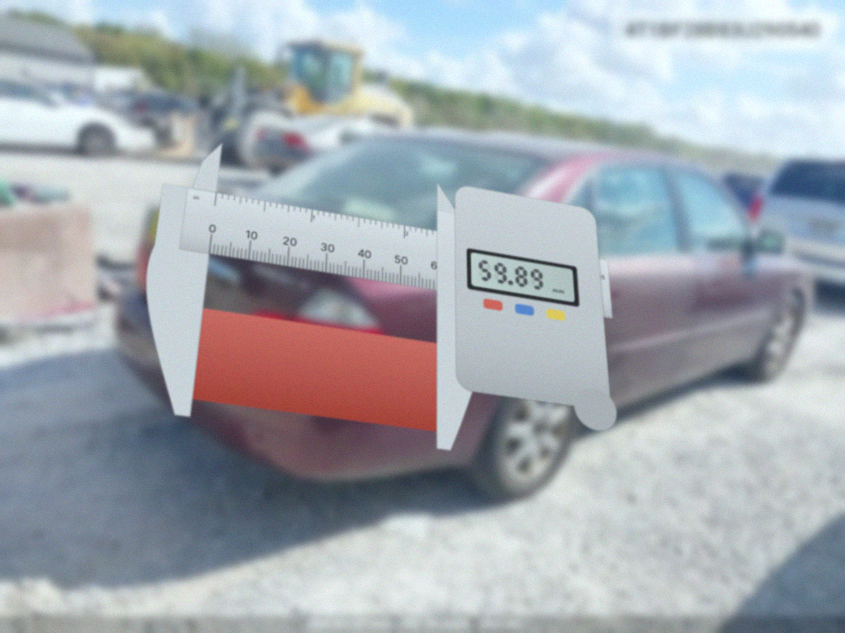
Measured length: 59.89 mm
